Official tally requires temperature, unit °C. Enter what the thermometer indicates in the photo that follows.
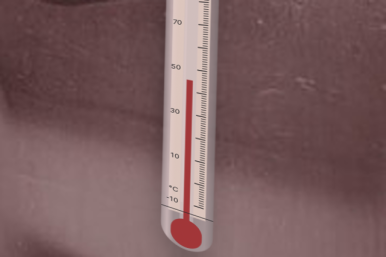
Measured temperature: 45 °C
